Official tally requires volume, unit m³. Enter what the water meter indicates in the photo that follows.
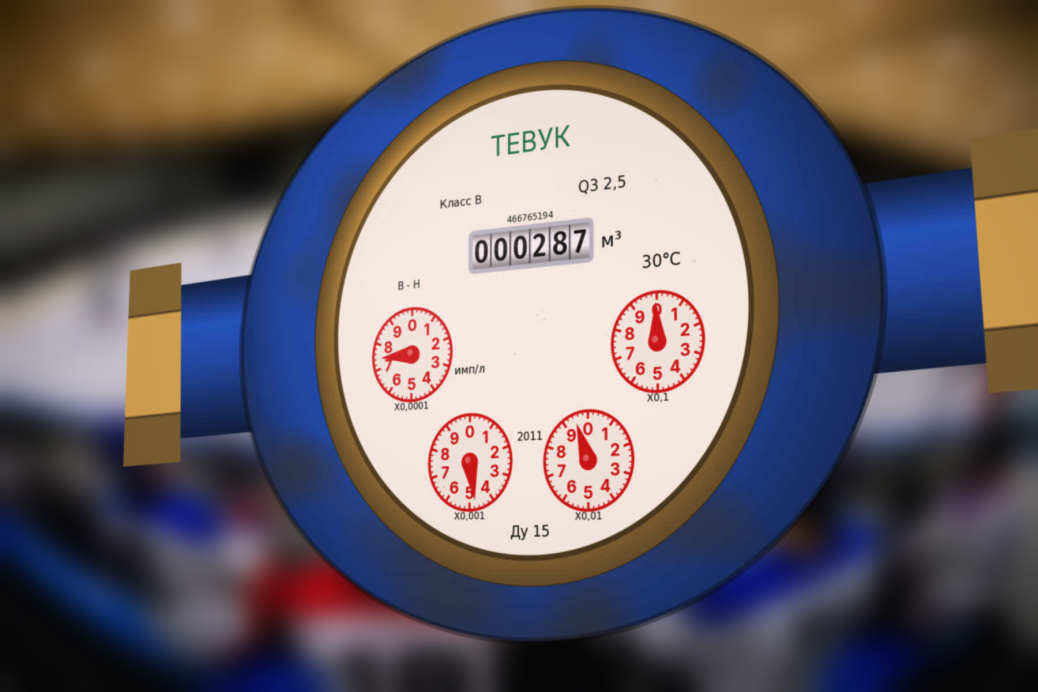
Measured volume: 286.9947 m³
